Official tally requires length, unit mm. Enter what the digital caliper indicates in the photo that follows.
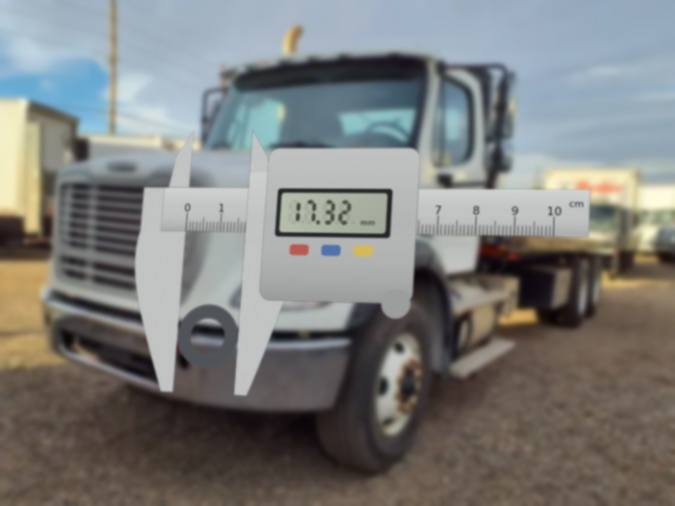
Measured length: 17.32 mm
